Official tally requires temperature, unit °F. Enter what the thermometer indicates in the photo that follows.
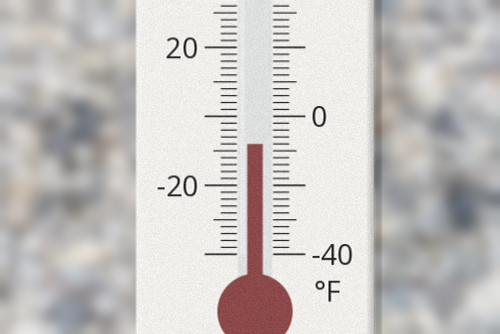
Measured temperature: -8 °F
